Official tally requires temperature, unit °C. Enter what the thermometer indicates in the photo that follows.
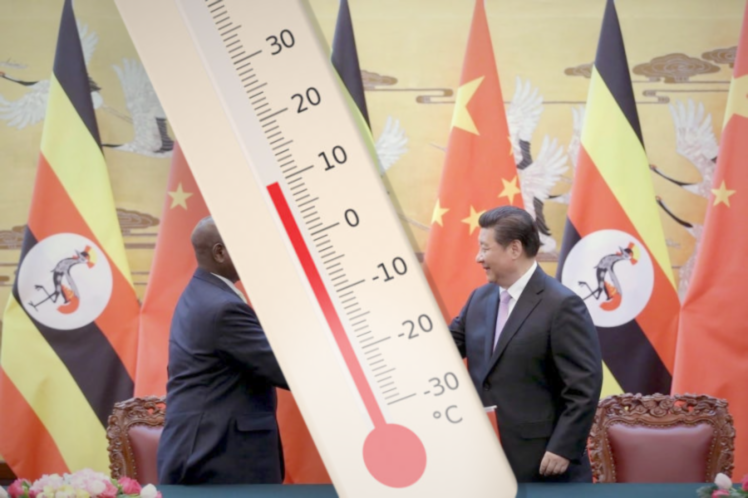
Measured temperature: 10 °C
